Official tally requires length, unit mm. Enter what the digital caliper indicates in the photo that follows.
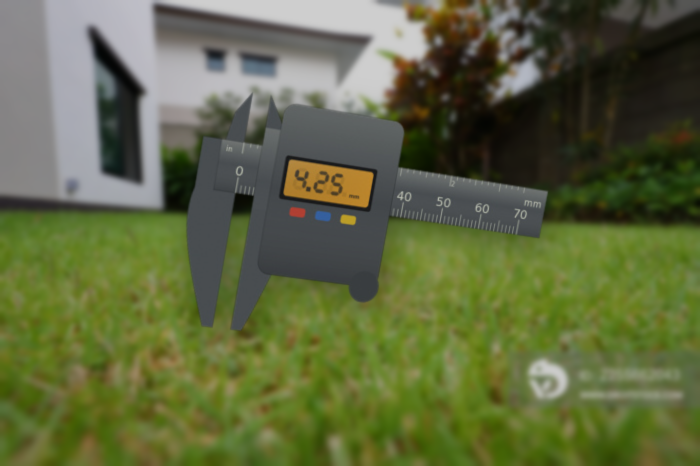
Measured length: 4.25 mm
